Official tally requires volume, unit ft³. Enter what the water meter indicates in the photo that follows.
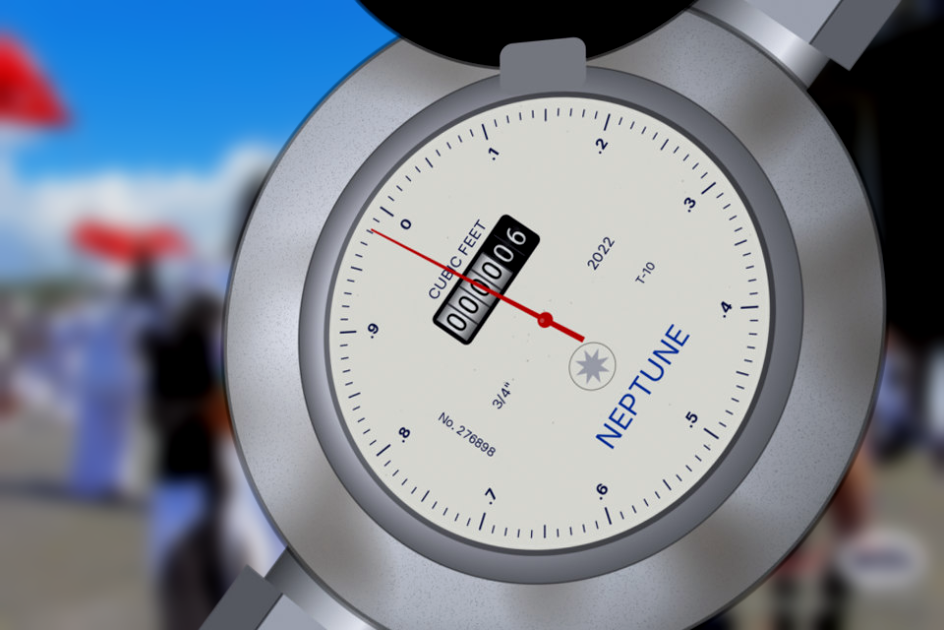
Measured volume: 5.98 ft³
